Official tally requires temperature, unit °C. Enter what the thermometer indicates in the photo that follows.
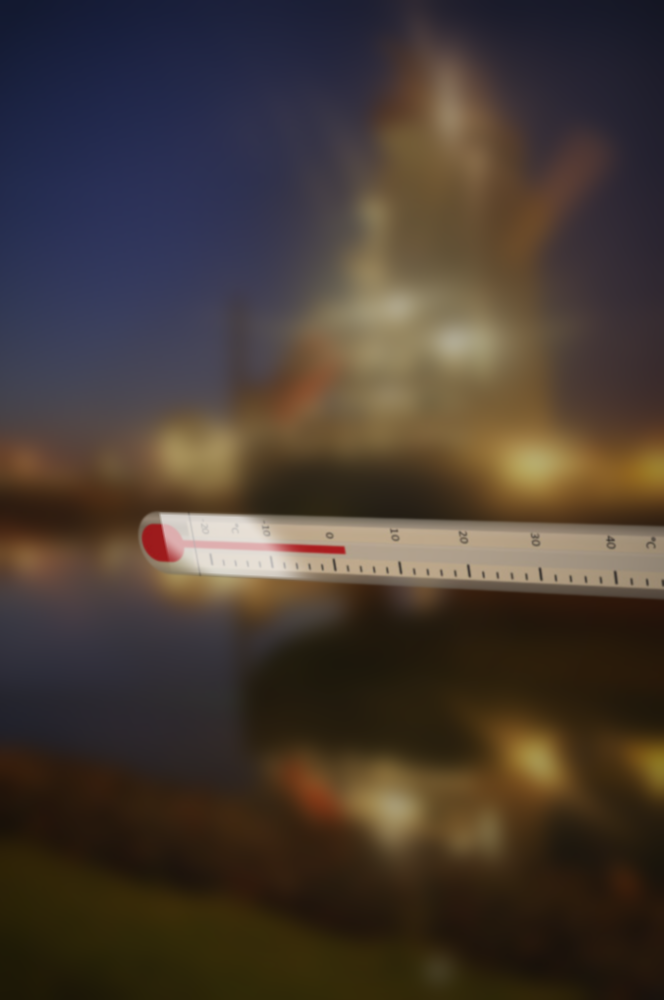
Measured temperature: 2 °C
